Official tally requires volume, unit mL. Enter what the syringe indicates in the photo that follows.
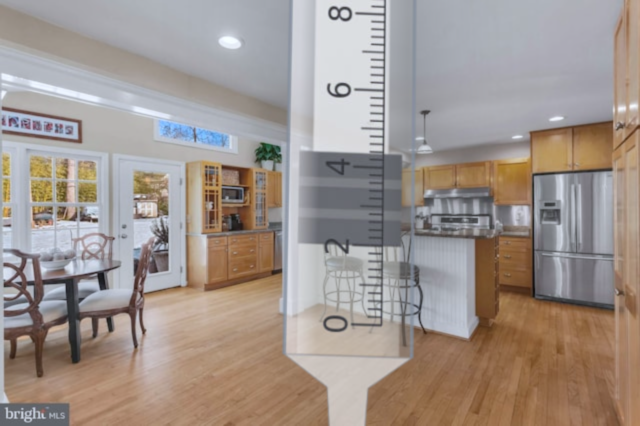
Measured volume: 2 mL
